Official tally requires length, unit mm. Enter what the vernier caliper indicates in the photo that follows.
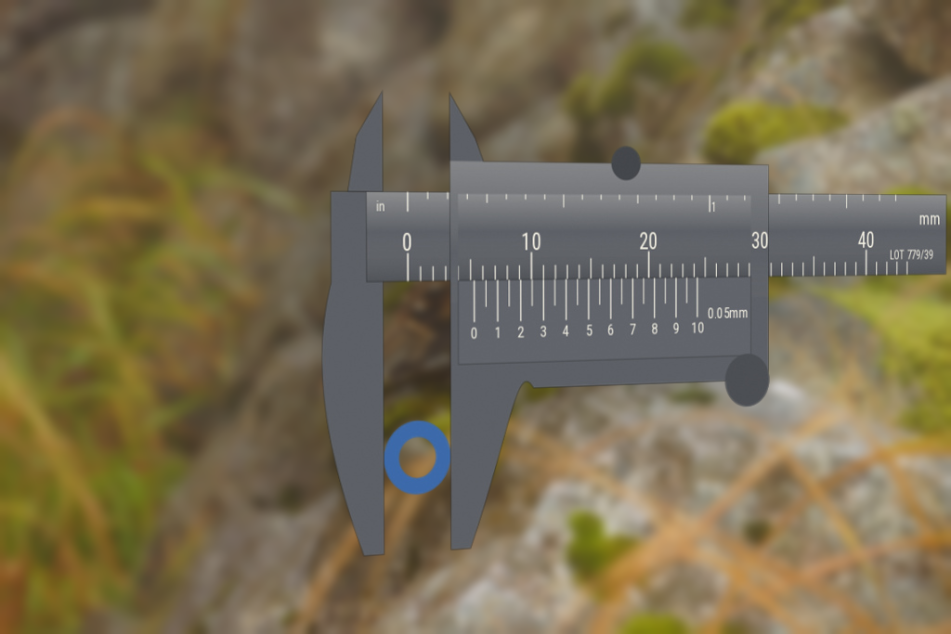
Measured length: 5.3 mm
